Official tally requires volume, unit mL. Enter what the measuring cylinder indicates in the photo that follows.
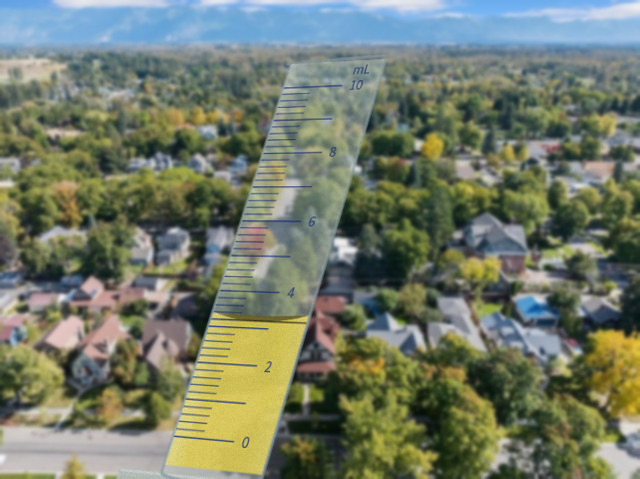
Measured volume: 3.2 mL
